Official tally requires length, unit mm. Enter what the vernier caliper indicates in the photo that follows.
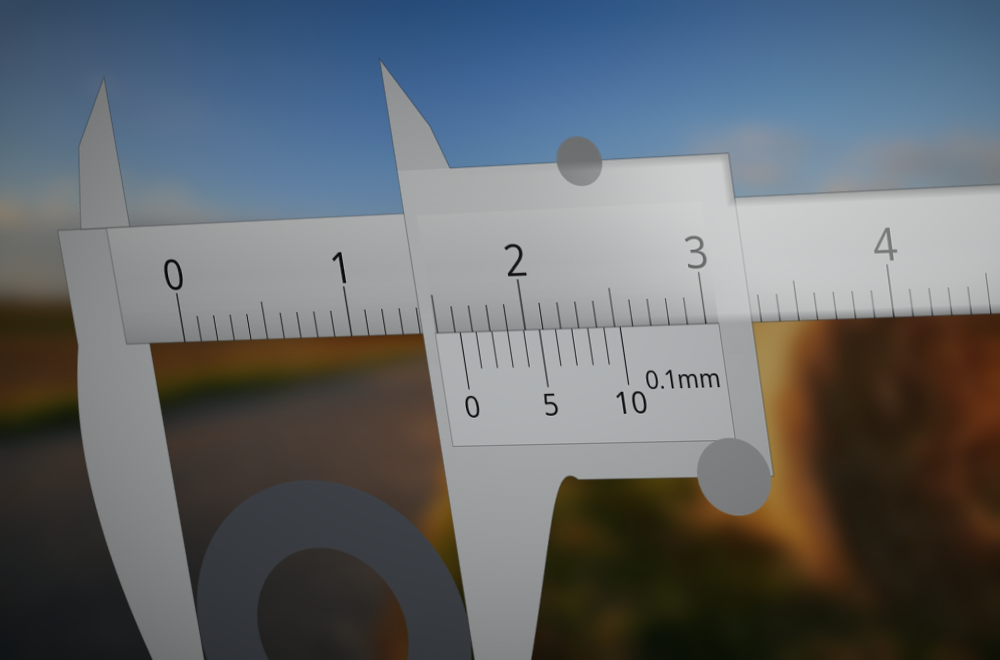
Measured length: 16.3 mm
